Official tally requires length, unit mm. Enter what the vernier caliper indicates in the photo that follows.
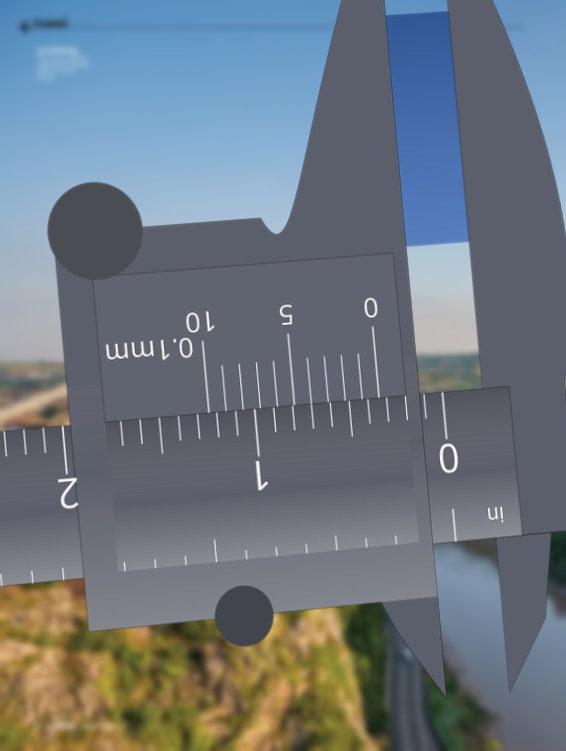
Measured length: 3.4 mm
